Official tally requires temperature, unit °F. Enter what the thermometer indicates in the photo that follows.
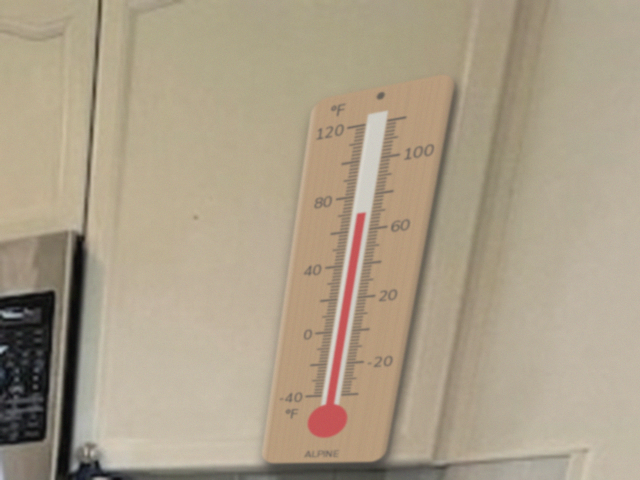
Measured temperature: 70 °F
